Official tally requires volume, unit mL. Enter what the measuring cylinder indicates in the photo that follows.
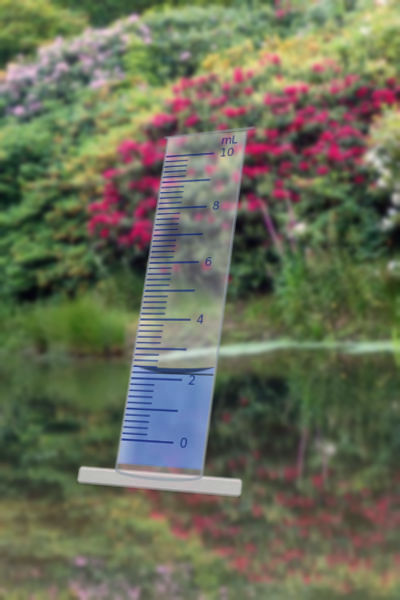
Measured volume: 2.2 mL
